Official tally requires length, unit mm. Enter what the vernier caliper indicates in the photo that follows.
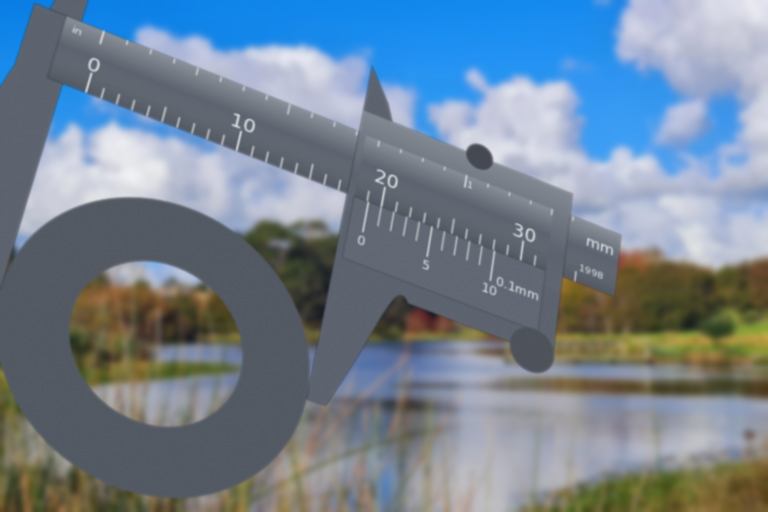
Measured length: 19.1 mm
